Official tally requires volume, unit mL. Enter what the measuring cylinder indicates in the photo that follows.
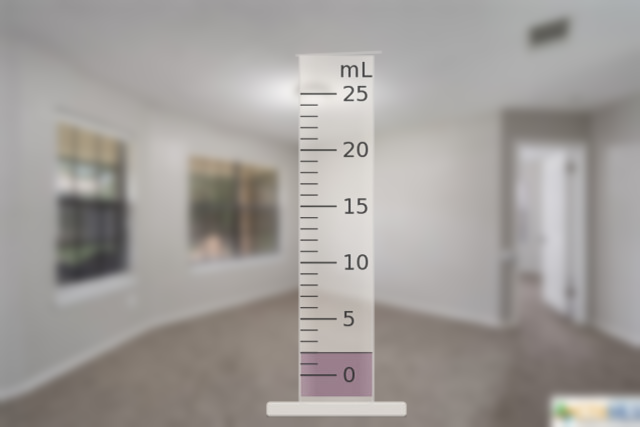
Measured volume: 2 mL
